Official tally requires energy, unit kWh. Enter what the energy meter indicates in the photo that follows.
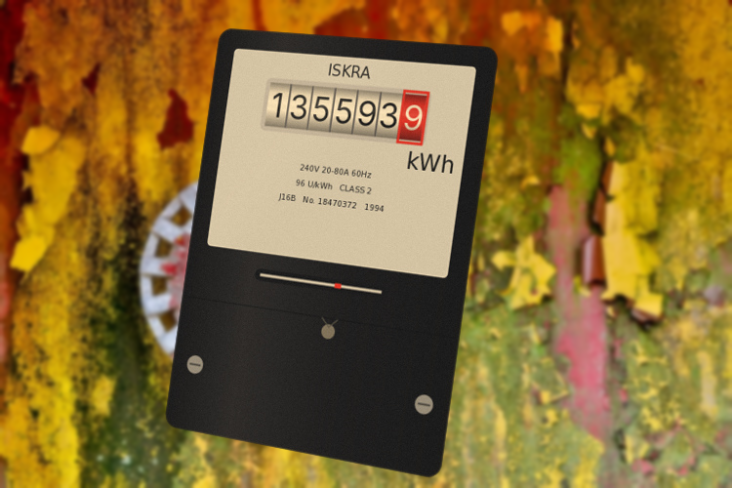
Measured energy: 135593.9 kWh
